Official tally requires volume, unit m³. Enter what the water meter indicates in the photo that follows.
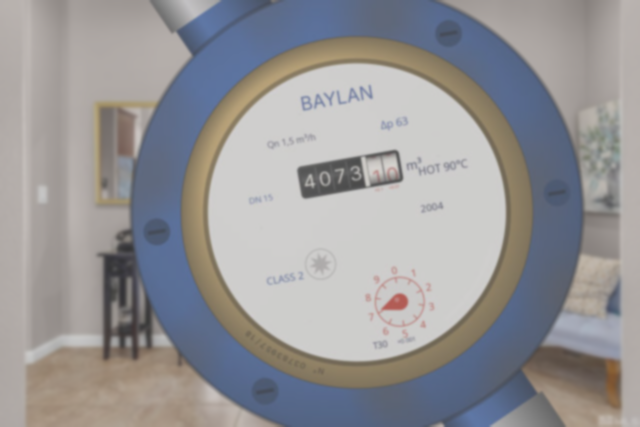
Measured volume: 4073.097 m³
